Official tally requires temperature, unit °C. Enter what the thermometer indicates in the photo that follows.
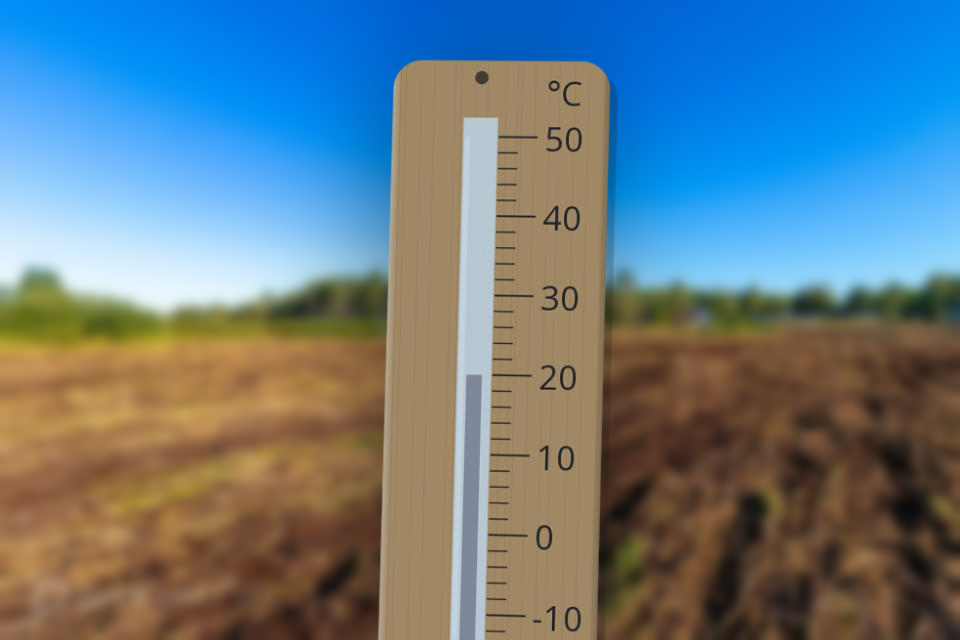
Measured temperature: 20 °C
